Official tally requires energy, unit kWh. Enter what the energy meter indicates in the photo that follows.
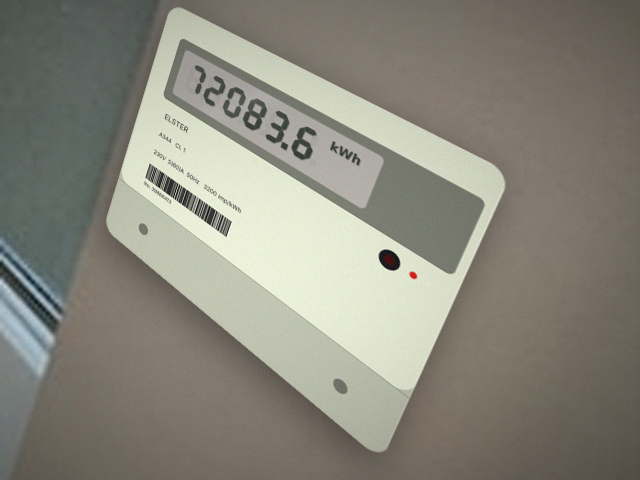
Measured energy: 72083.6 kWh
